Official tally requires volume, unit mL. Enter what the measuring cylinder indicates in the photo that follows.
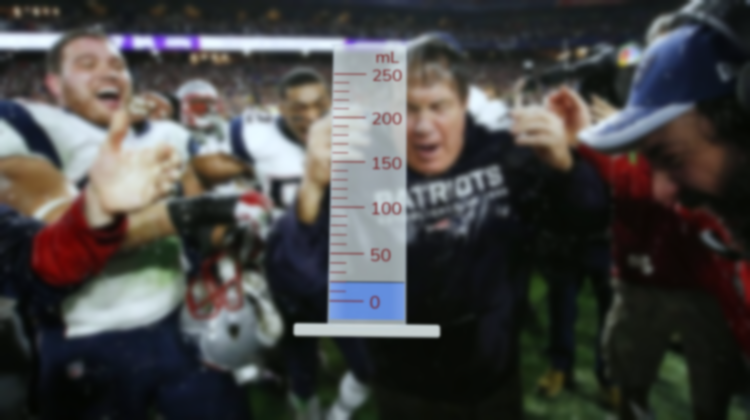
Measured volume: 20 mL
